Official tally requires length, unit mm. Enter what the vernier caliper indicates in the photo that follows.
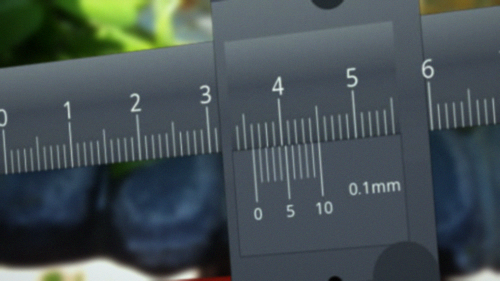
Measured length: 36.0 mm
